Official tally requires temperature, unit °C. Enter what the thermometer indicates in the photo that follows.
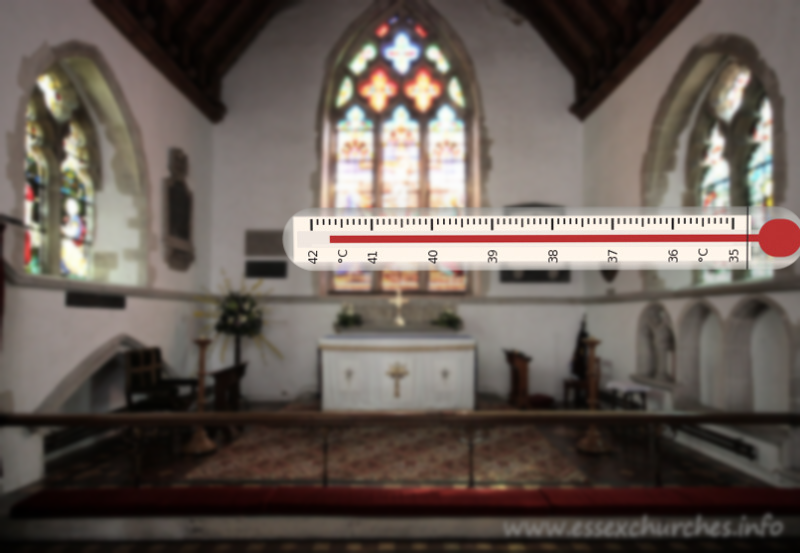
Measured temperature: 41.7 °C
